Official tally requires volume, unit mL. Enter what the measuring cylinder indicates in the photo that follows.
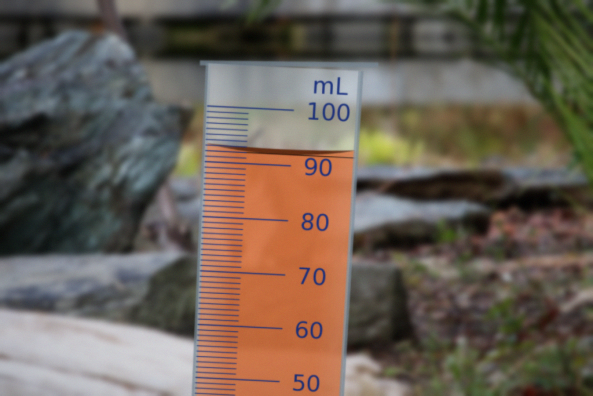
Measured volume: 92 mL
